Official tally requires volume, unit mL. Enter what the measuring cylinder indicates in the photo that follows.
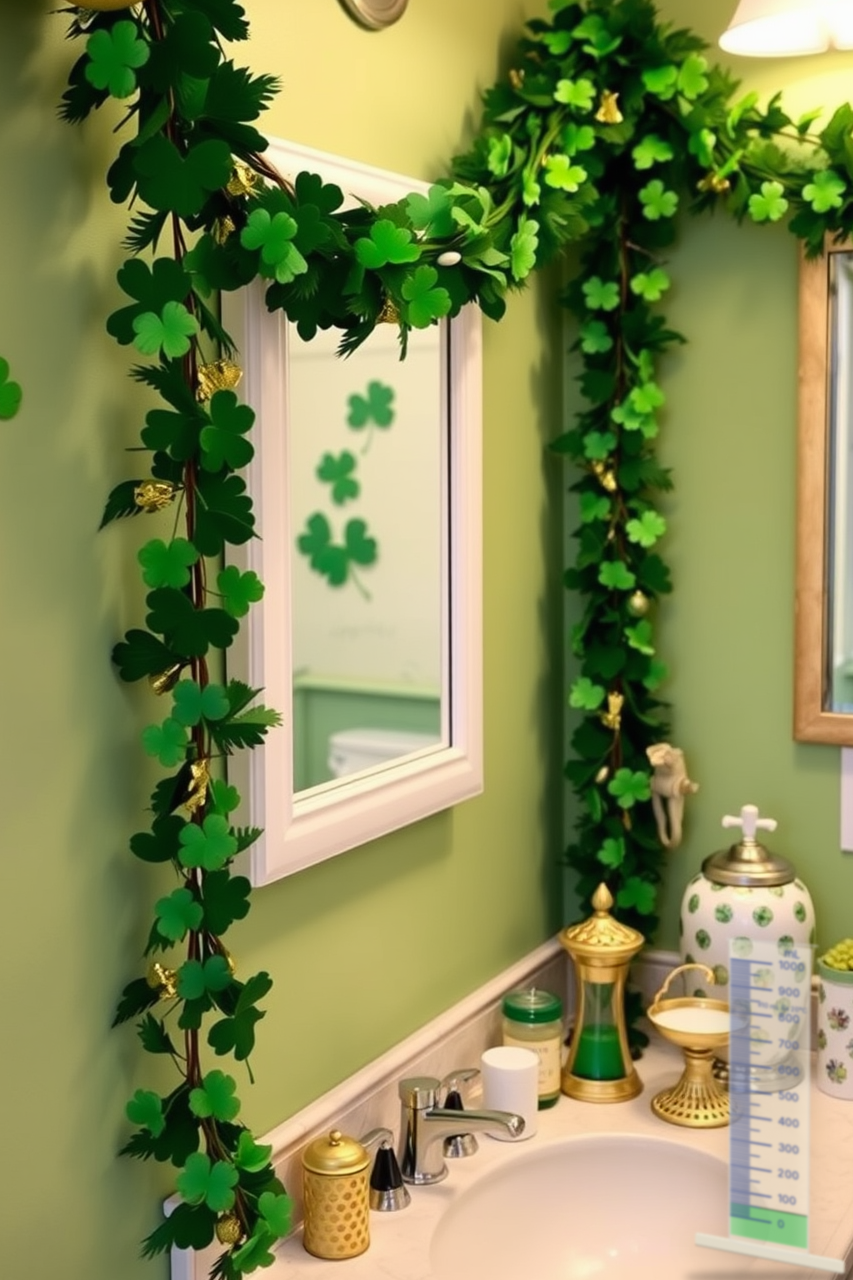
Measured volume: 50 mL
